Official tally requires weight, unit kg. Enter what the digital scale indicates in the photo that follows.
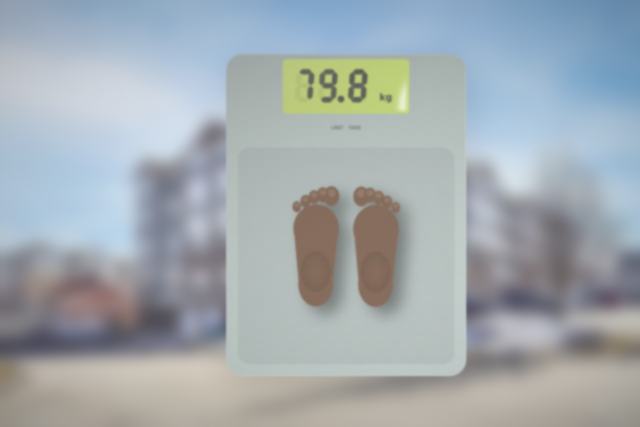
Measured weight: 79.8 kg
